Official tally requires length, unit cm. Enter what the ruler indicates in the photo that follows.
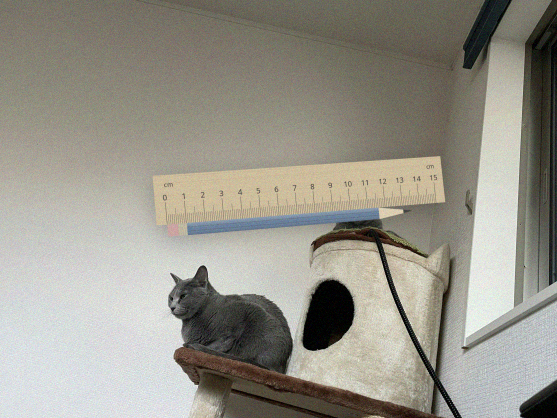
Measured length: 13.5 cm
